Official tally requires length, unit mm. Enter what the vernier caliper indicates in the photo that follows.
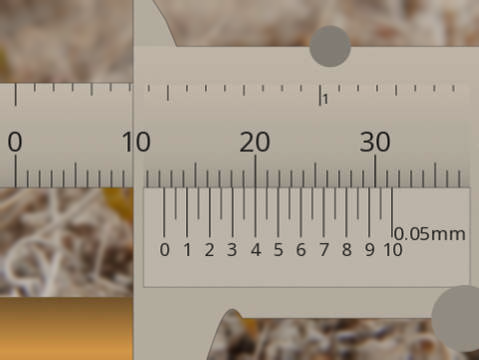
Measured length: 12.4 mm
